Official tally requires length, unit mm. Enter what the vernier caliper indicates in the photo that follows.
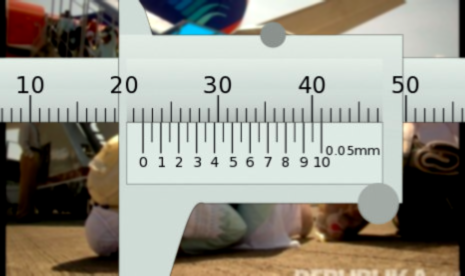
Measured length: 22.0 mm
